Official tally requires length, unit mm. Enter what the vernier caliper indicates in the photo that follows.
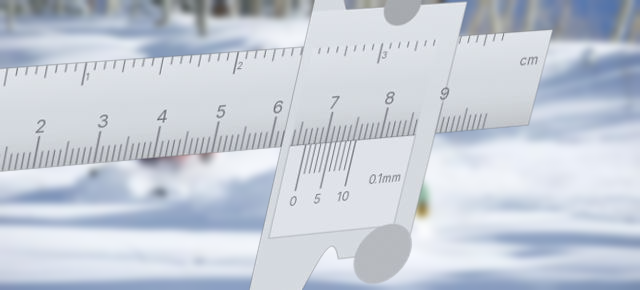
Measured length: 66.5 mm
